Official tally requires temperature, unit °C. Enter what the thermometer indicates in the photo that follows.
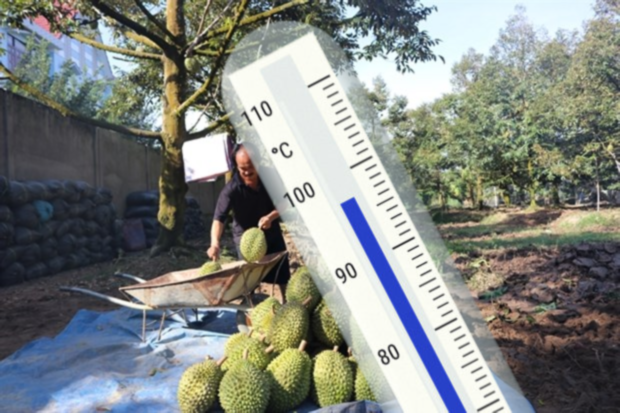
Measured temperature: 97 °C
